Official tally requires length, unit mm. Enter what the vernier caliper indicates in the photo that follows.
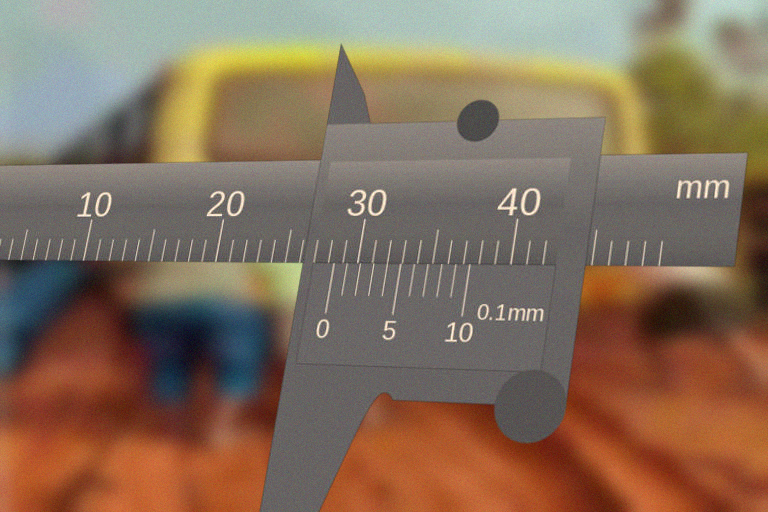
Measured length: 28.4 mm
